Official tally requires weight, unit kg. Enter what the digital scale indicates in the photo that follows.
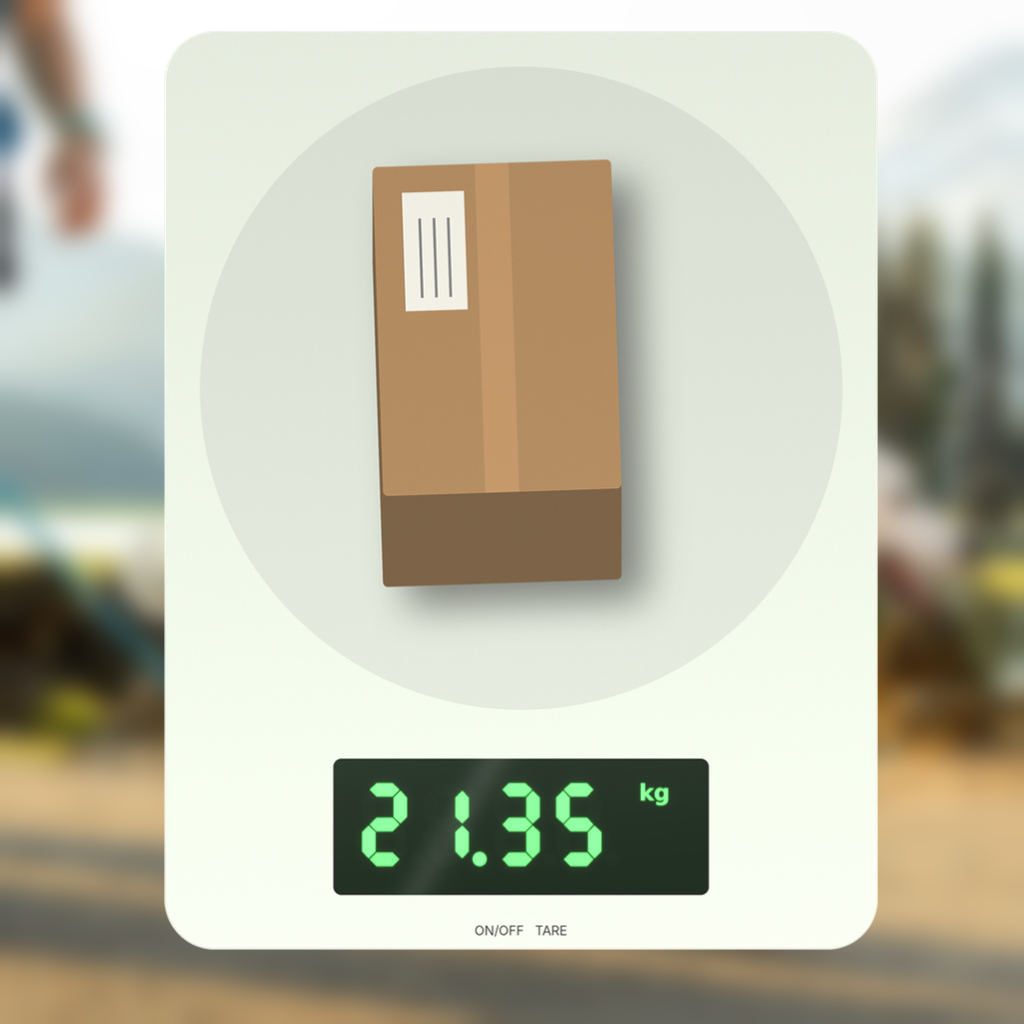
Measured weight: 21.35 kg
